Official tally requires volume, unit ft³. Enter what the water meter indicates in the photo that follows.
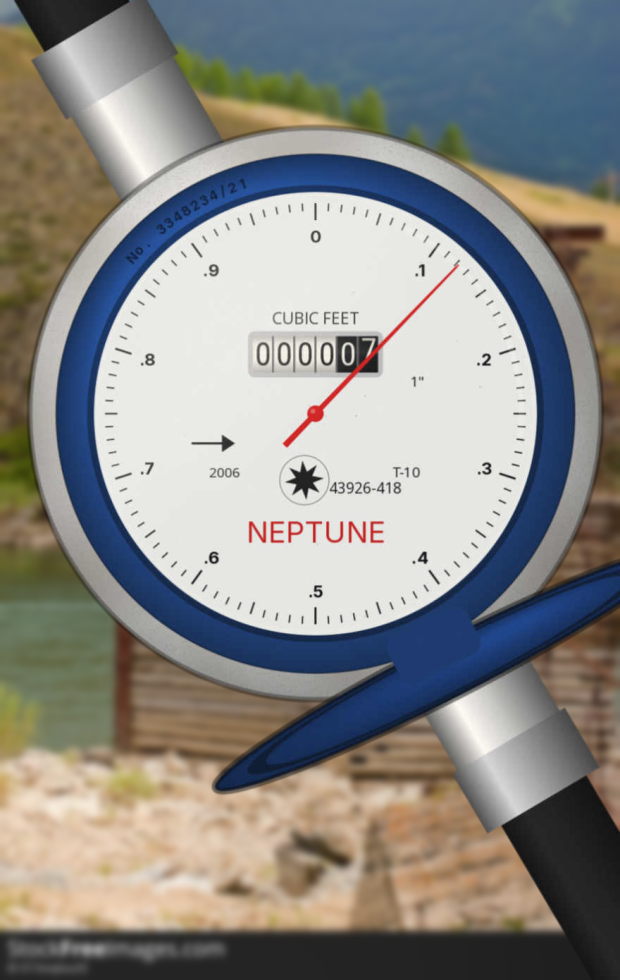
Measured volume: 7.12 ft³
